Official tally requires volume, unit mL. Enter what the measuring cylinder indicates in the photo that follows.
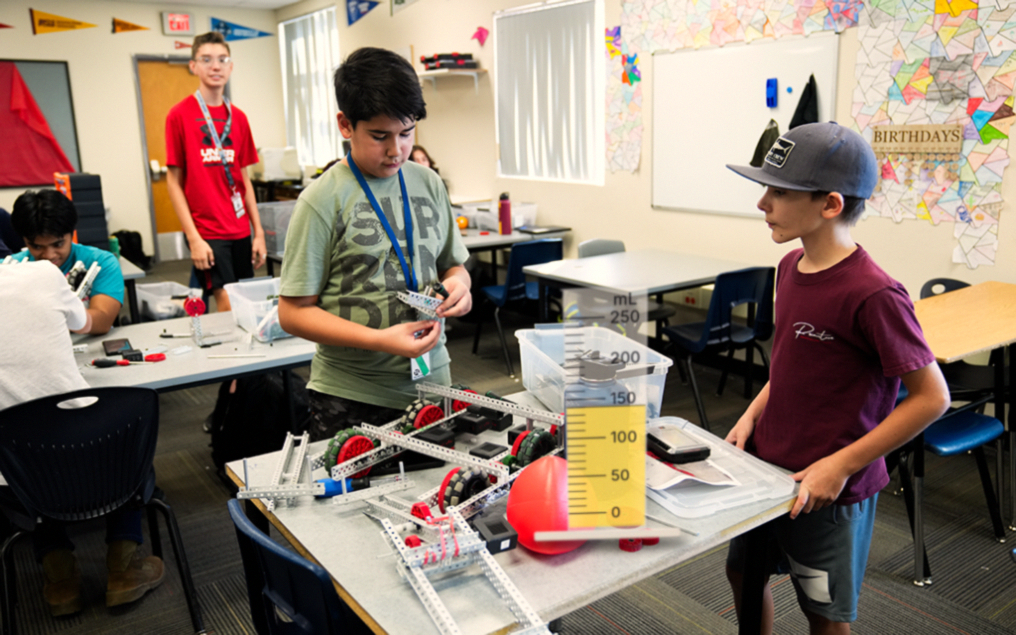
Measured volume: 140 mL
